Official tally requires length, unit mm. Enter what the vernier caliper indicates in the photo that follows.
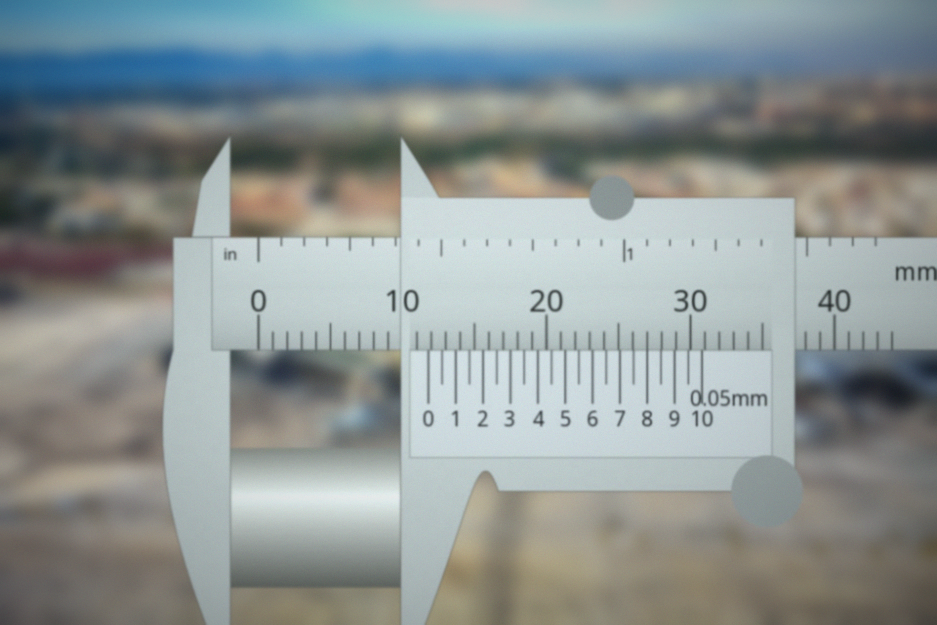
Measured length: 11.8 mm
